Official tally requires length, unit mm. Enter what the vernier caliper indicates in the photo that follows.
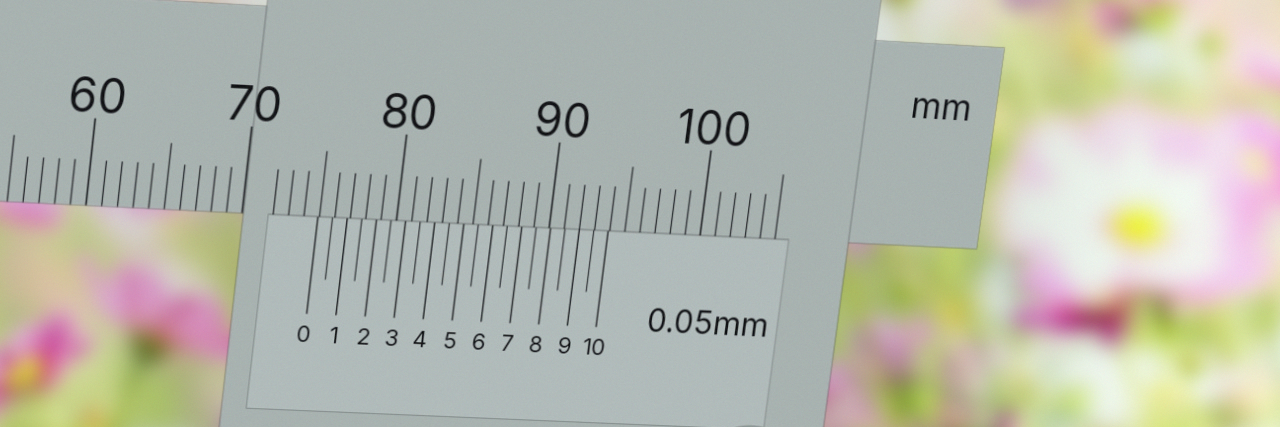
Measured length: 74.9 mm
